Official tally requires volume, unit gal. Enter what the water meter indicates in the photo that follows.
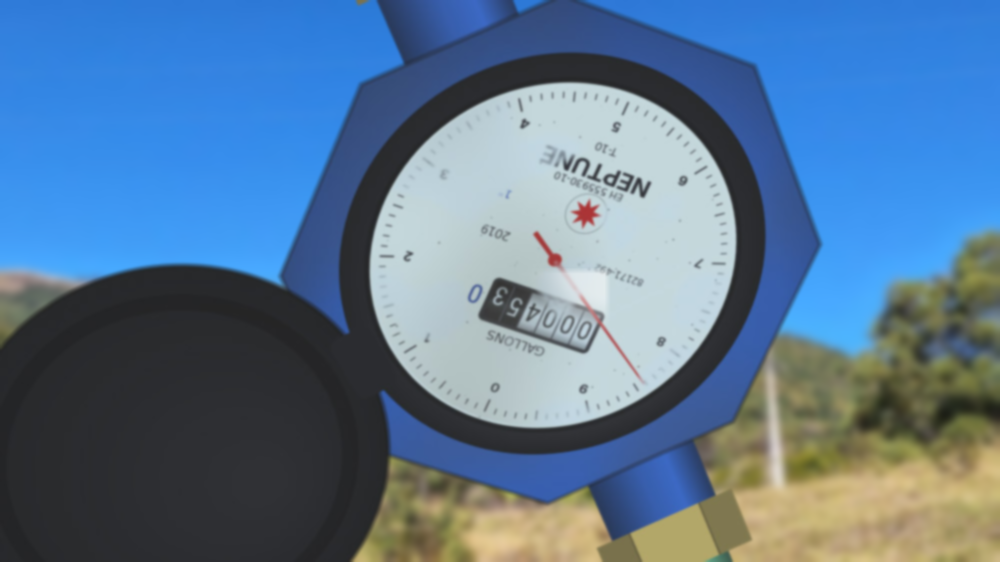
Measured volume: 4528.4 gal
